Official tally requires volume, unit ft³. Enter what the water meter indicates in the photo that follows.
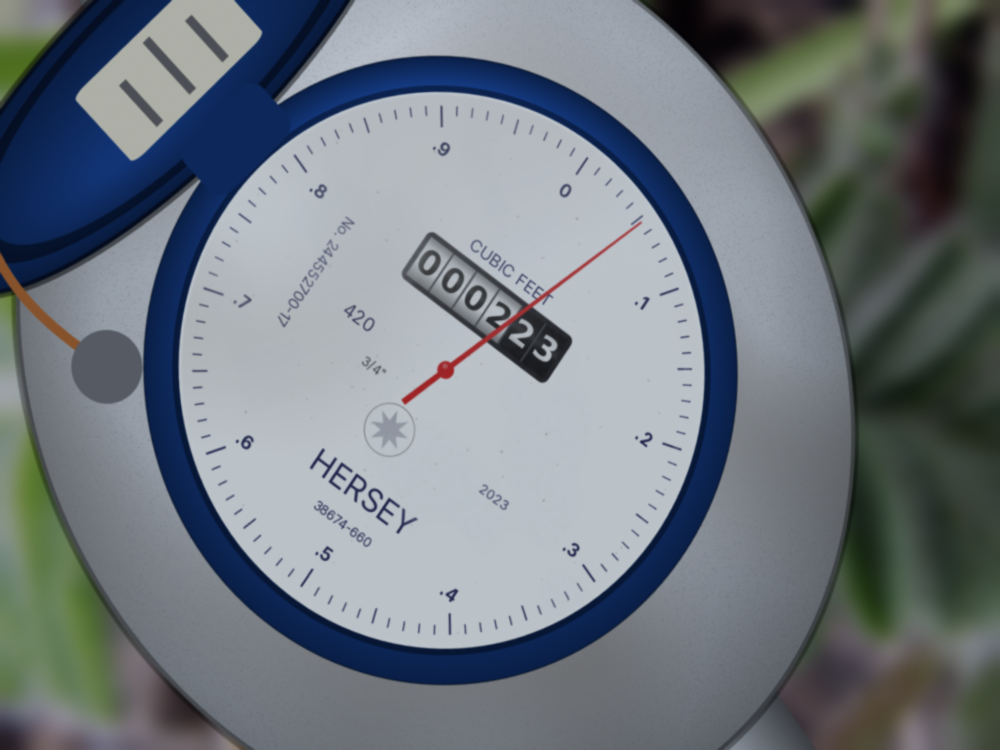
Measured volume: 223.05 ft³
